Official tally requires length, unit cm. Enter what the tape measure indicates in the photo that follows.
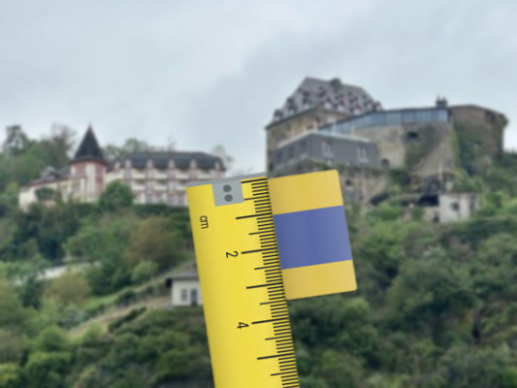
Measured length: 3.5 cm
